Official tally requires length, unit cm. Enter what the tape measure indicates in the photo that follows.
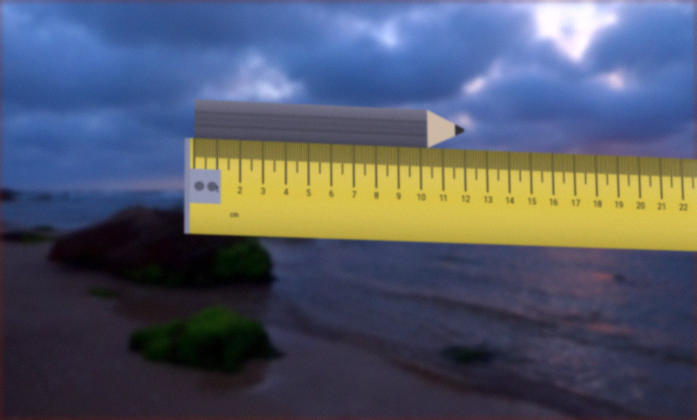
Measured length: 12 cm
